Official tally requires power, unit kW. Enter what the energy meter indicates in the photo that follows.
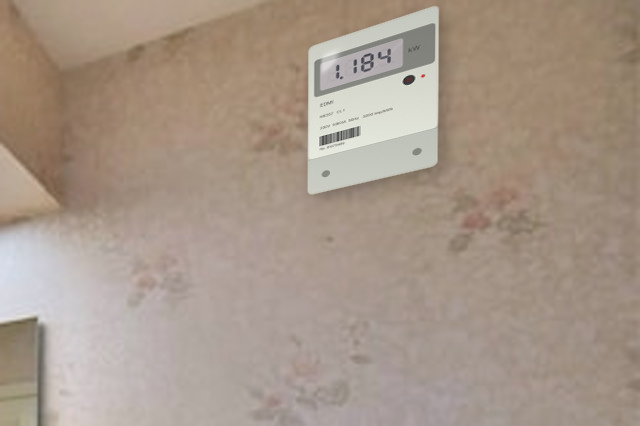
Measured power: 1.184 kW
